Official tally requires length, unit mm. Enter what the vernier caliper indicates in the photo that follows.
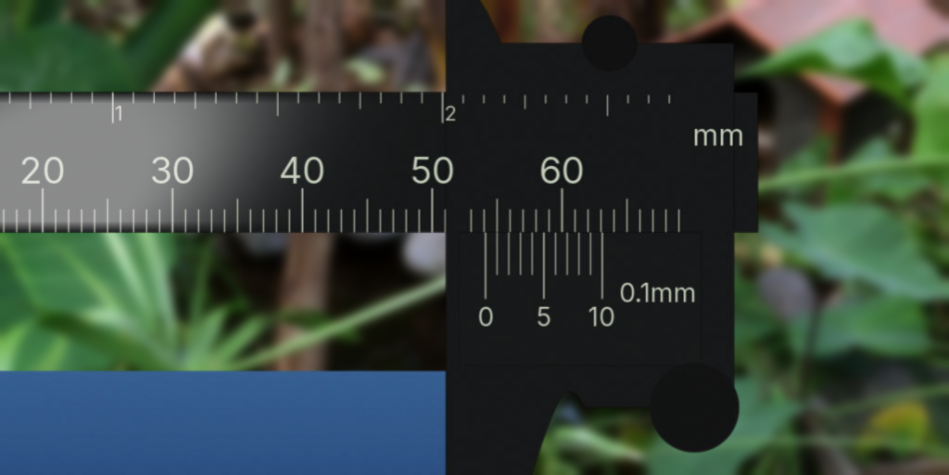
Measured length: 54.1 mm
